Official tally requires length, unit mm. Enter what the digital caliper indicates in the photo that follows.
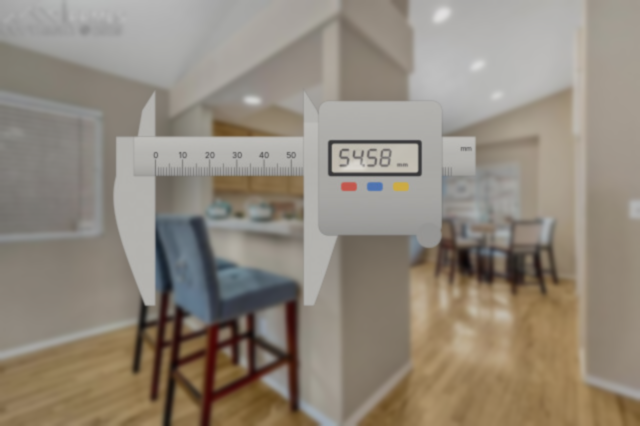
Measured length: 54.58 mm
